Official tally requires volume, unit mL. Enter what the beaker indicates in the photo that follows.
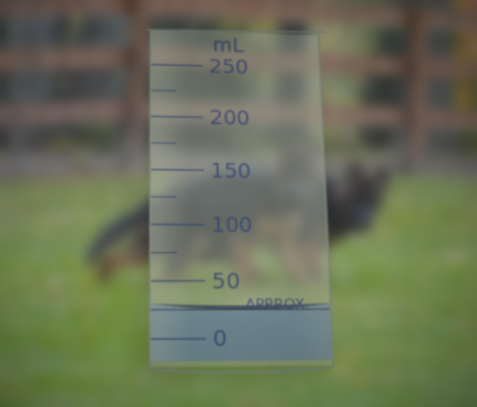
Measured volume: 25 mL
